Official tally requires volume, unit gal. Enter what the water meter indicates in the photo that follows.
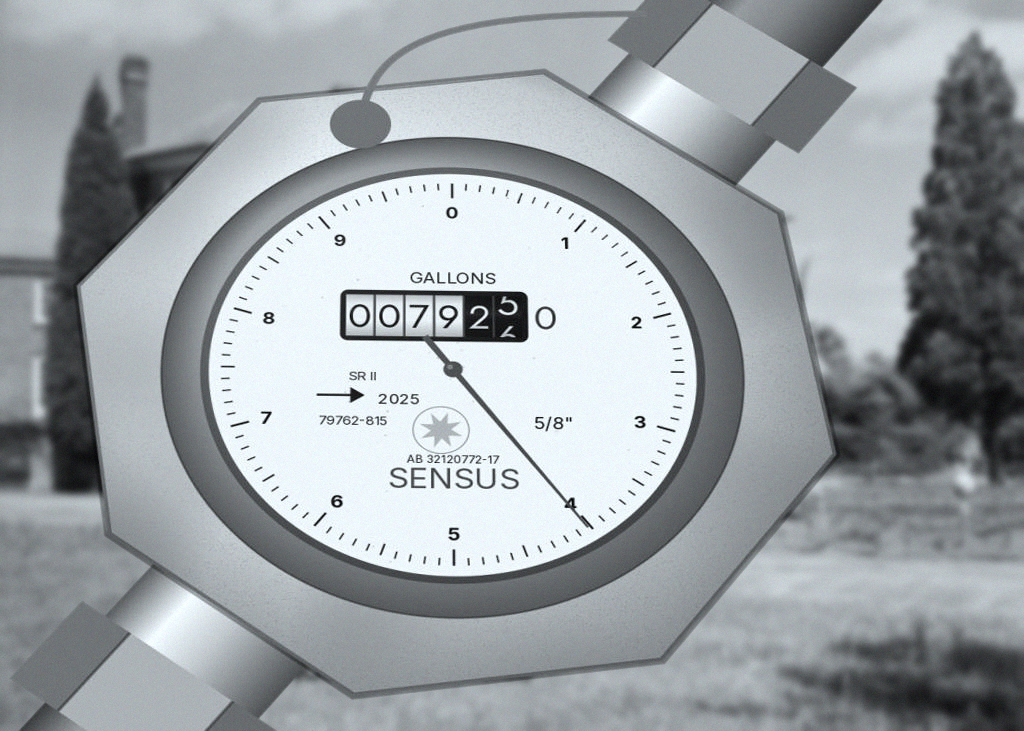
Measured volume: 79254.0 gal
